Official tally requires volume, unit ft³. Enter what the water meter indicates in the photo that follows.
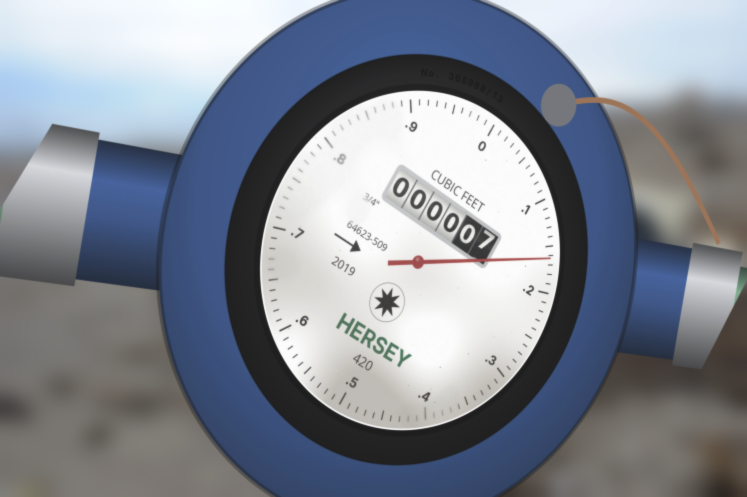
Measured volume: 7.16 ft³
